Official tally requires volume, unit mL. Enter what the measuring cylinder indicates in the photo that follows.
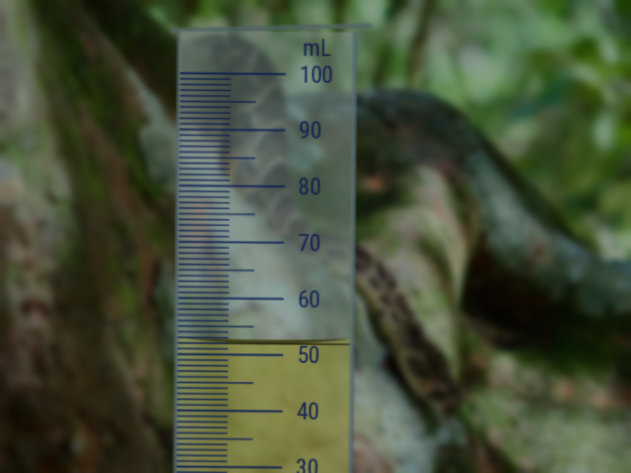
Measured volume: 52 mL
